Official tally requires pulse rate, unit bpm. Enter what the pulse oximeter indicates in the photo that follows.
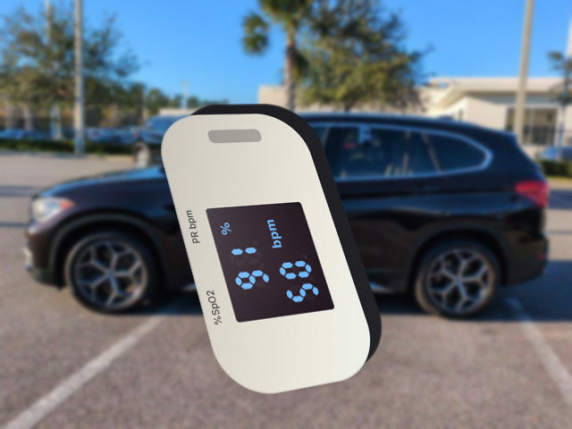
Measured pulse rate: 50 bpm
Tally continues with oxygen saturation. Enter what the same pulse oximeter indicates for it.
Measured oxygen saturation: 91 %
